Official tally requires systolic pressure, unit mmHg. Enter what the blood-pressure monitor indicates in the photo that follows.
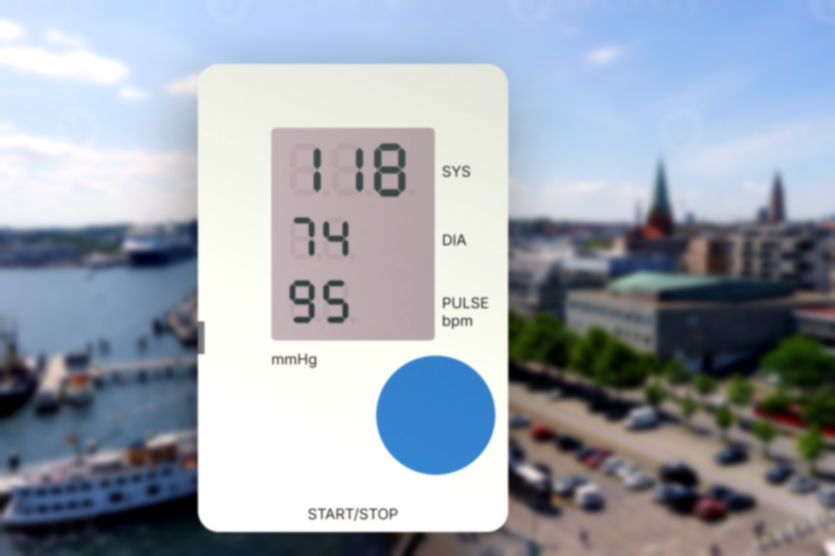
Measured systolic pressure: 118 mmHg
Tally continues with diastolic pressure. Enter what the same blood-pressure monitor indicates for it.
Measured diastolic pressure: 74 mmHg
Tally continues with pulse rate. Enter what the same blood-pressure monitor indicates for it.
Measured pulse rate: 95 bpm
